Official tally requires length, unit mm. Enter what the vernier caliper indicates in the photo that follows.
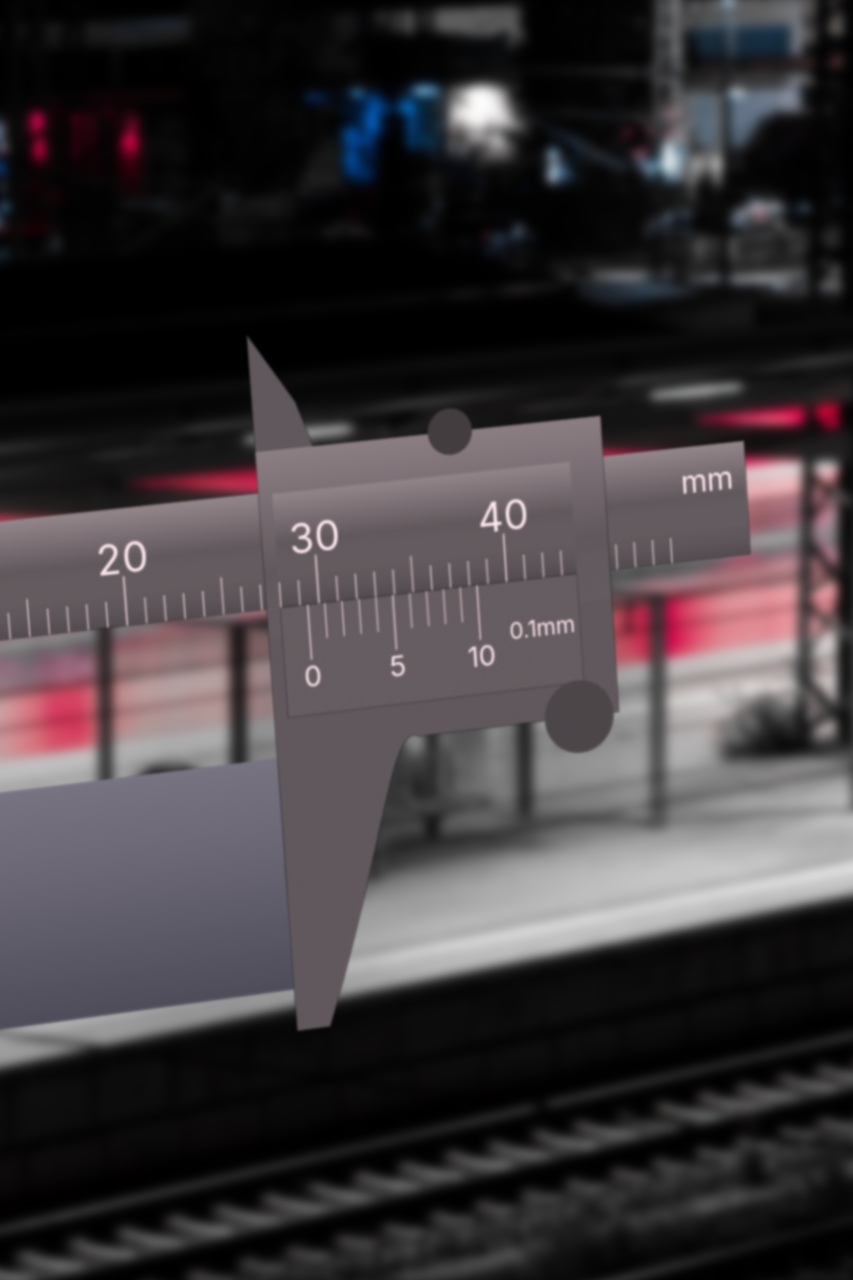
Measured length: 29.4 mm
